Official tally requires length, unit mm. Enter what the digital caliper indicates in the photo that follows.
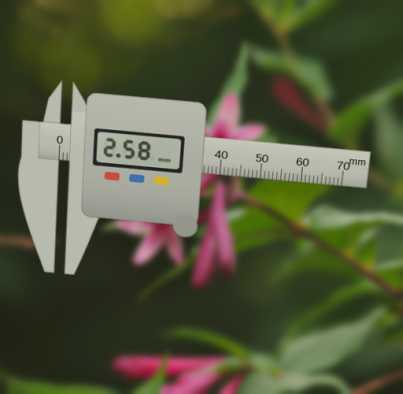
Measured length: 2.58 mm
